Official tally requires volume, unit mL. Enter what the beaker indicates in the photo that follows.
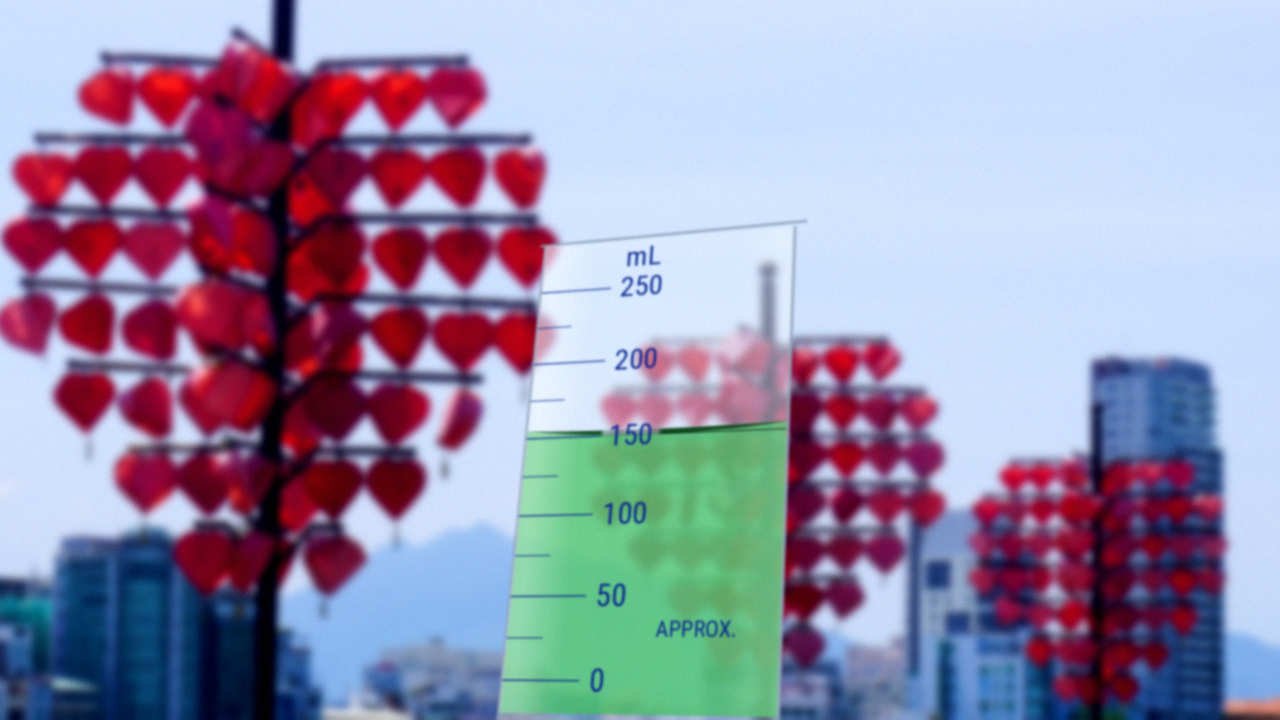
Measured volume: 150 mL
